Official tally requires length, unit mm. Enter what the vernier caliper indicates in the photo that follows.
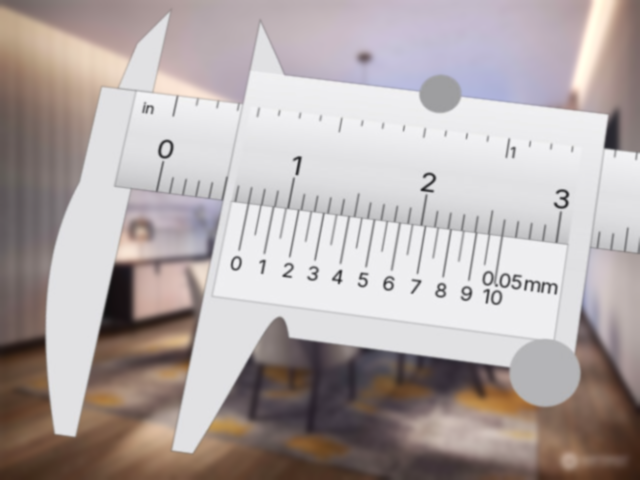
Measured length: 7.0 mm
